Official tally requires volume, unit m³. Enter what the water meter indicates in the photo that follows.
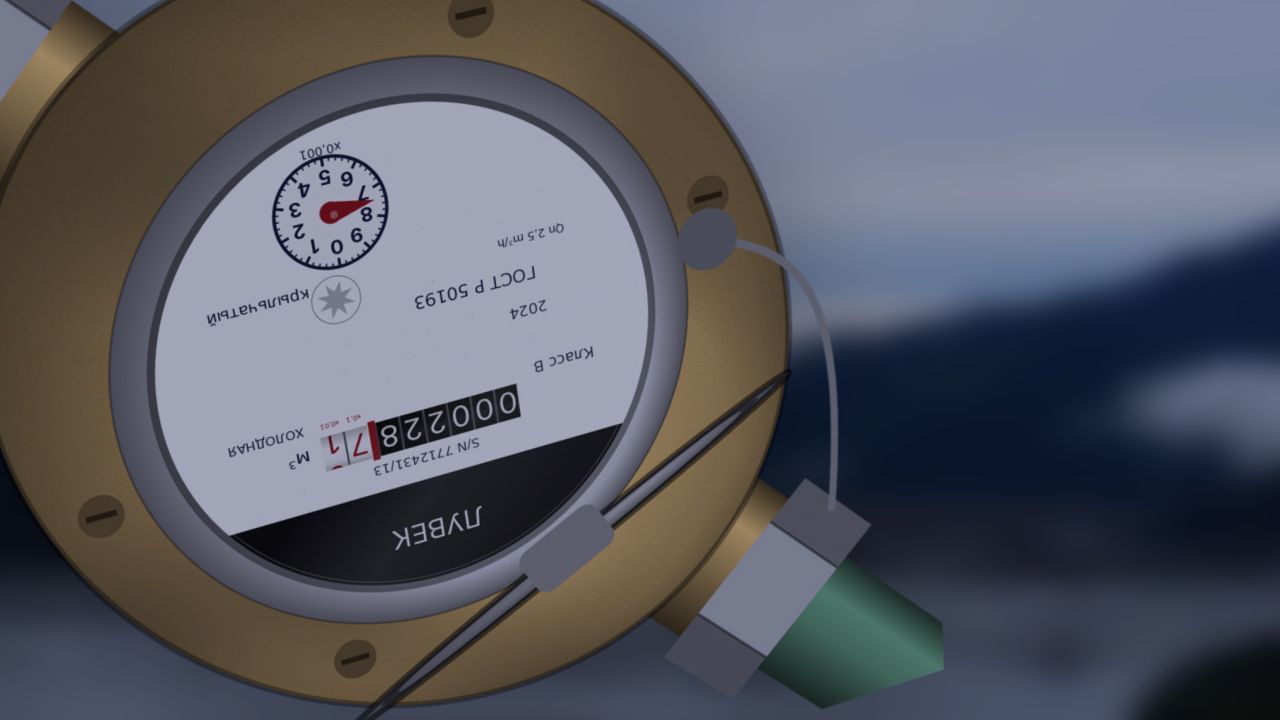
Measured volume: 228.707 m³
